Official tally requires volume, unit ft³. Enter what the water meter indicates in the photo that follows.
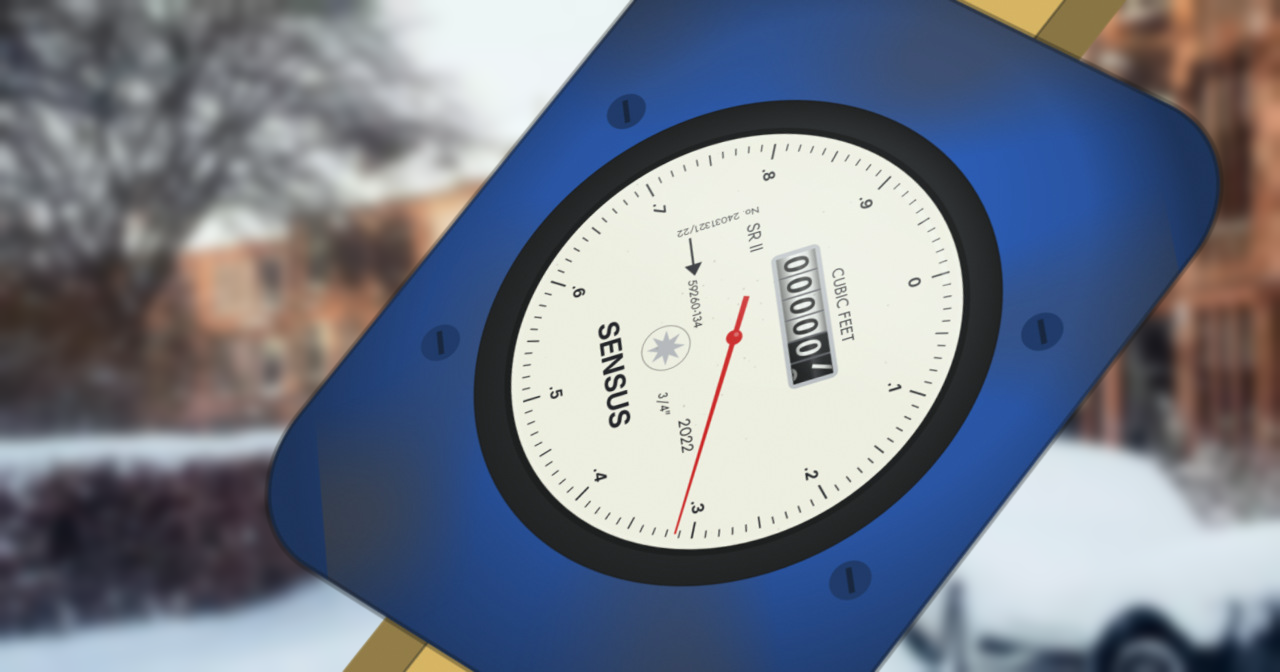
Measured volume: 7.31 ft³
